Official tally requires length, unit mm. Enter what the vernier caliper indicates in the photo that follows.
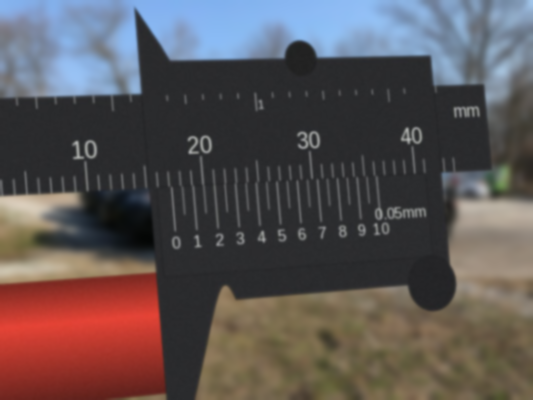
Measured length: 17.2 mm
